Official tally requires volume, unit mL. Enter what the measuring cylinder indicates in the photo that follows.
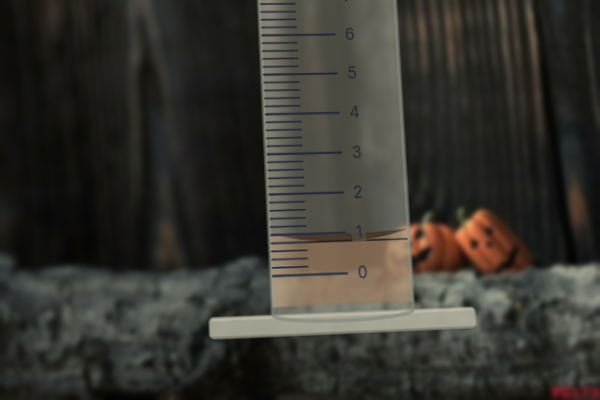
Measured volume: 0.8 mL
